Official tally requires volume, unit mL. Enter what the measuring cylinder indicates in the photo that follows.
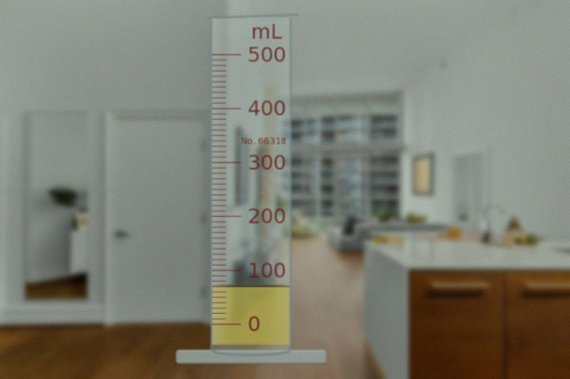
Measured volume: 70 mL
